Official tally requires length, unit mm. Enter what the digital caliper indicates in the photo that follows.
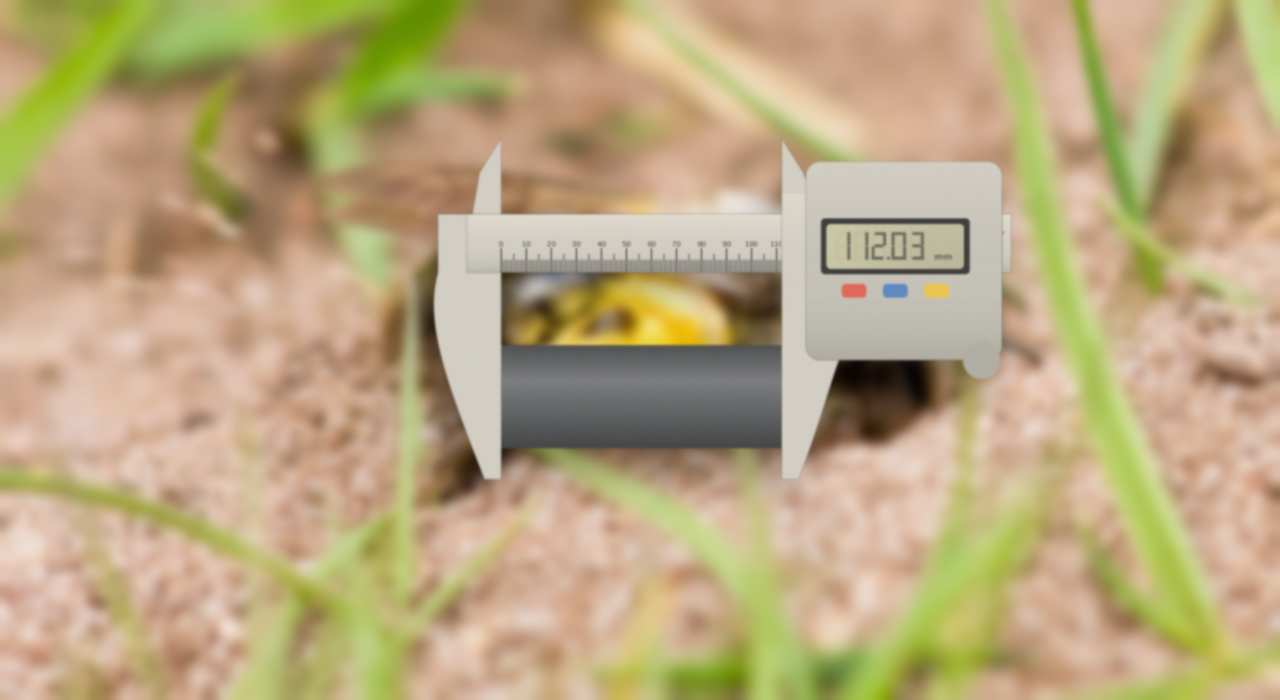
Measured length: 112.03 mm
